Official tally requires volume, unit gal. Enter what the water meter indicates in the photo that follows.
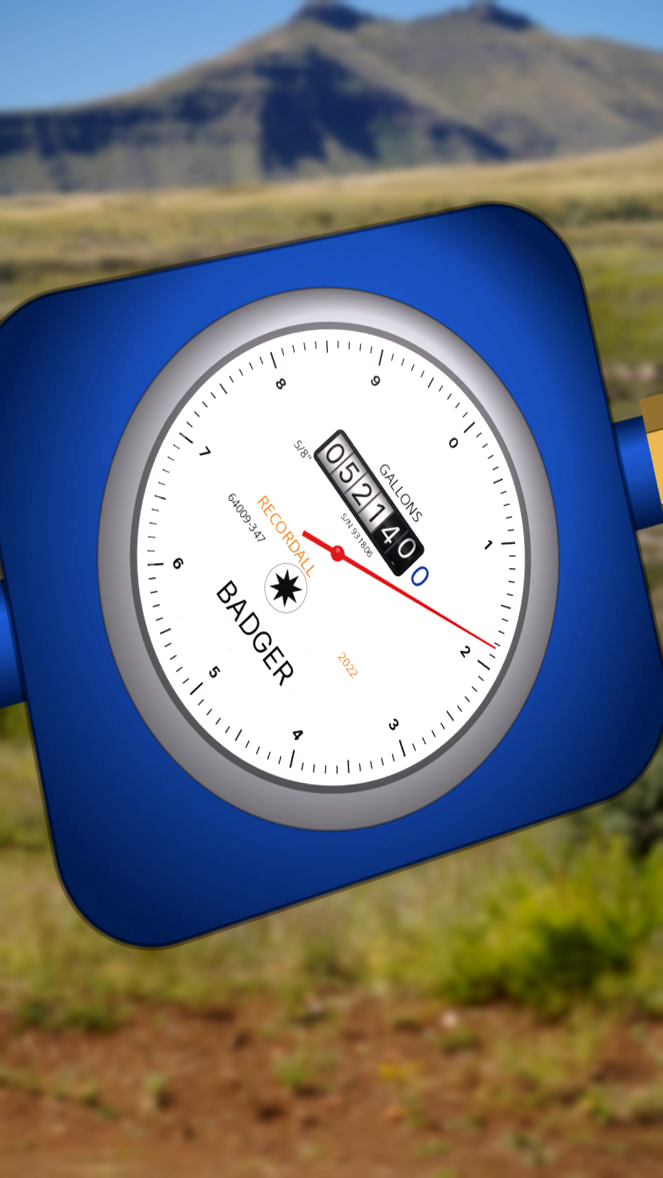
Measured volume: 521401.8 gal
